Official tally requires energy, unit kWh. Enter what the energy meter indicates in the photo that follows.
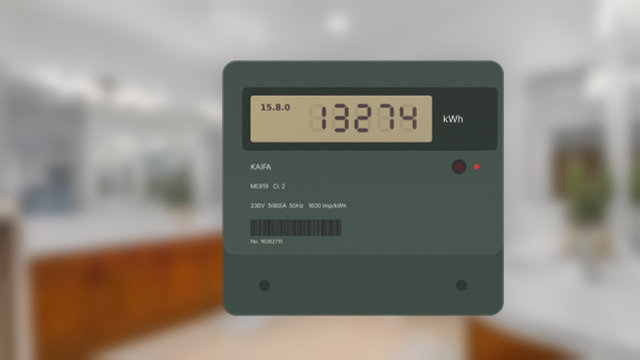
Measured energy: 13274 kWh
